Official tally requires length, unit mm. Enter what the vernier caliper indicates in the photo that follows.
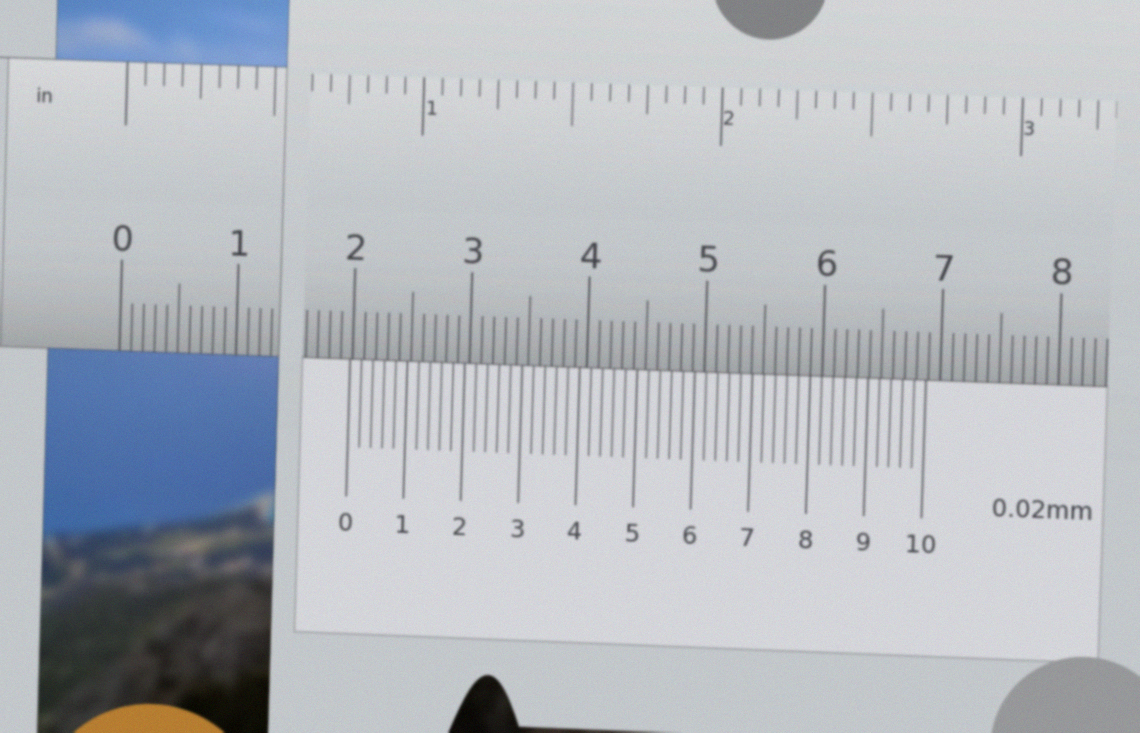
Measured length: 19.8 mm
